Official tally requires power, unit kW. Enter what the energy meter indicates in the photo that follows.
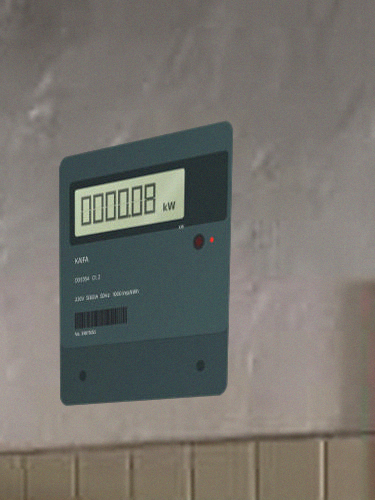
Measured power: 0.08 kW
